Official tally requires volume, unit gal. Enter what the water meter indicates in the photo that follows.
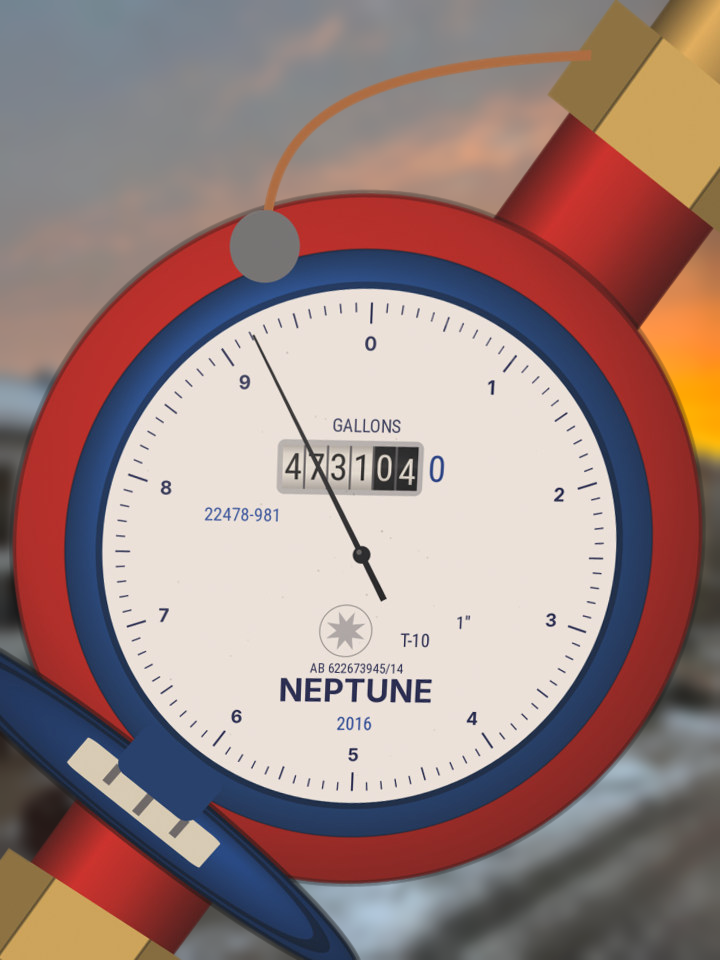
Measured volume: 4731039.2 gal
